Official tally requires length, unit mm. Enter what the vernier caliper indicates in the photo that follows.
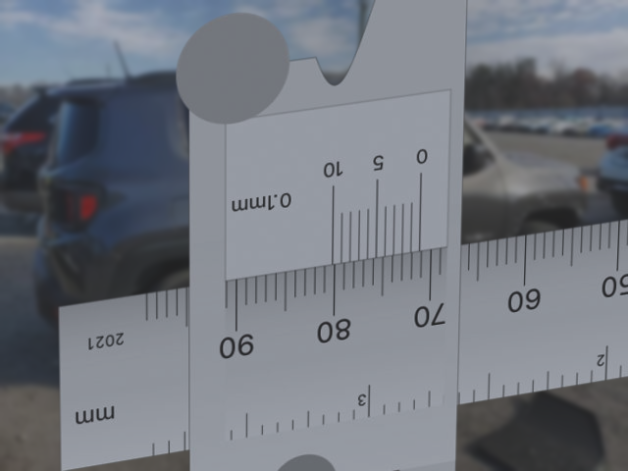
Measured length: 71.2 mm
